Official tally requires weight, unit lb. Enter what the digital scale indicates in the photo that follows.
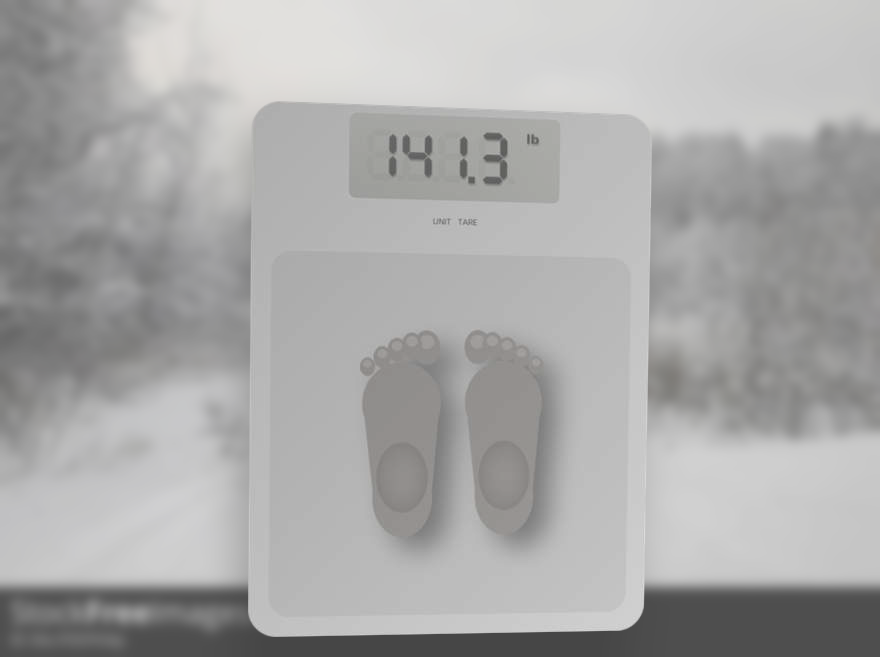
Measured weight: 141.3 lb
